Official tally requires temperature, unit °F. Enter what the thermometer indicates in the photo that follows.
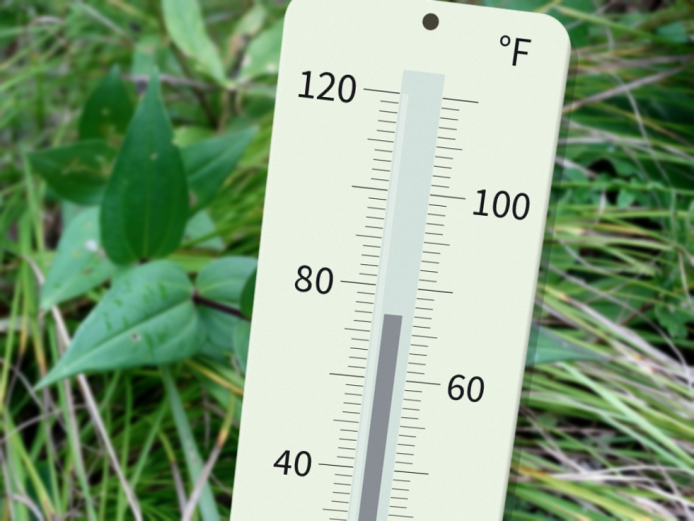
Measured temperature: 74 °F
